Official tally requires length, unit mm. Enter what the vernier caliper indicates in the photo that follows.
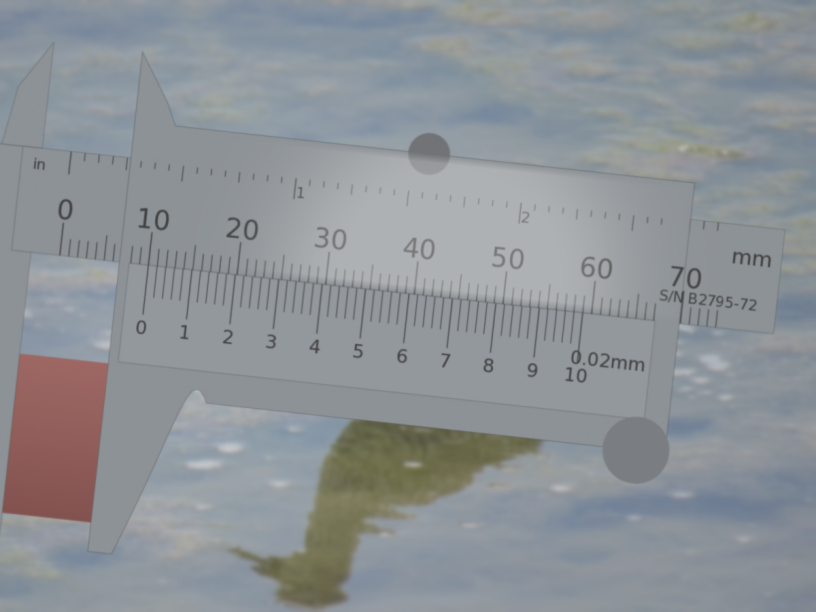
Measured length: 10.0 mm
